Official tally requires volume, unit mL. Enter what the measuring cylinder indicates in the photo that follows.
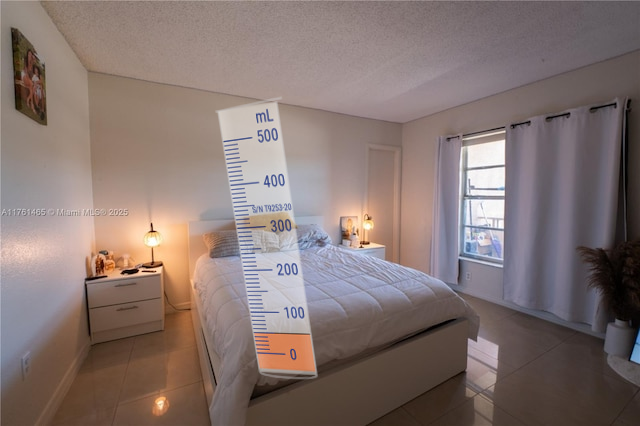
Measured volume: 50 mL
